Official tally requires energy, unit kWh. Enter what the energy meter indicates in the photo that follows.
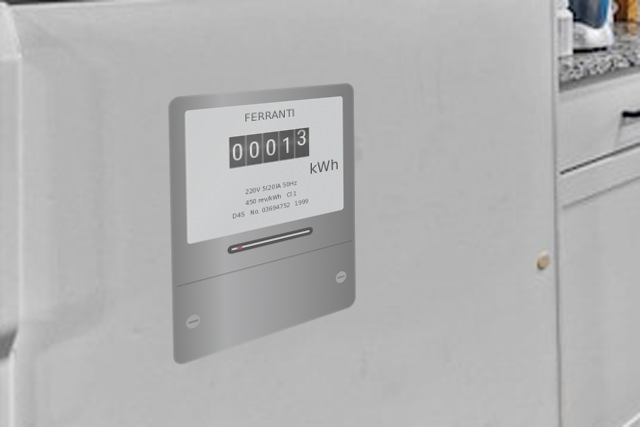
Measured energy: 13 kWh
